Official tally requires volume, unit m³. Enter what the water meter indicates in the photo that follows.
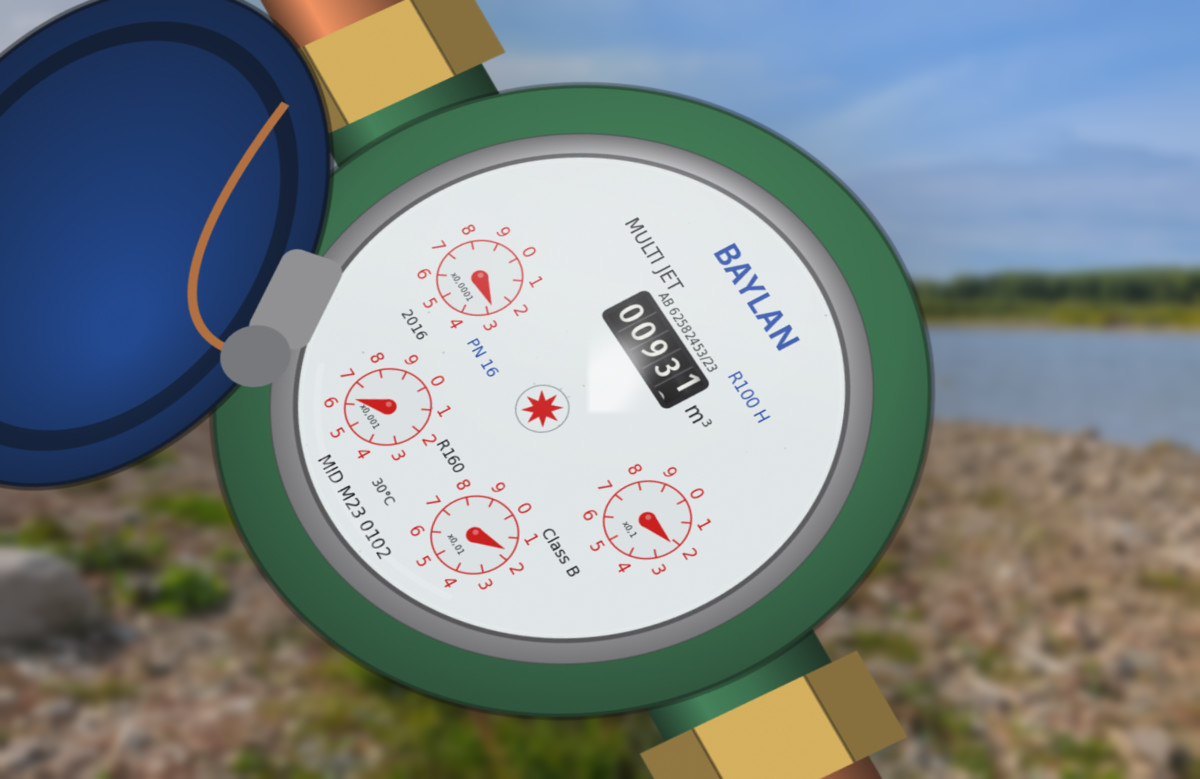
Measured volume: 931.2162 m³
